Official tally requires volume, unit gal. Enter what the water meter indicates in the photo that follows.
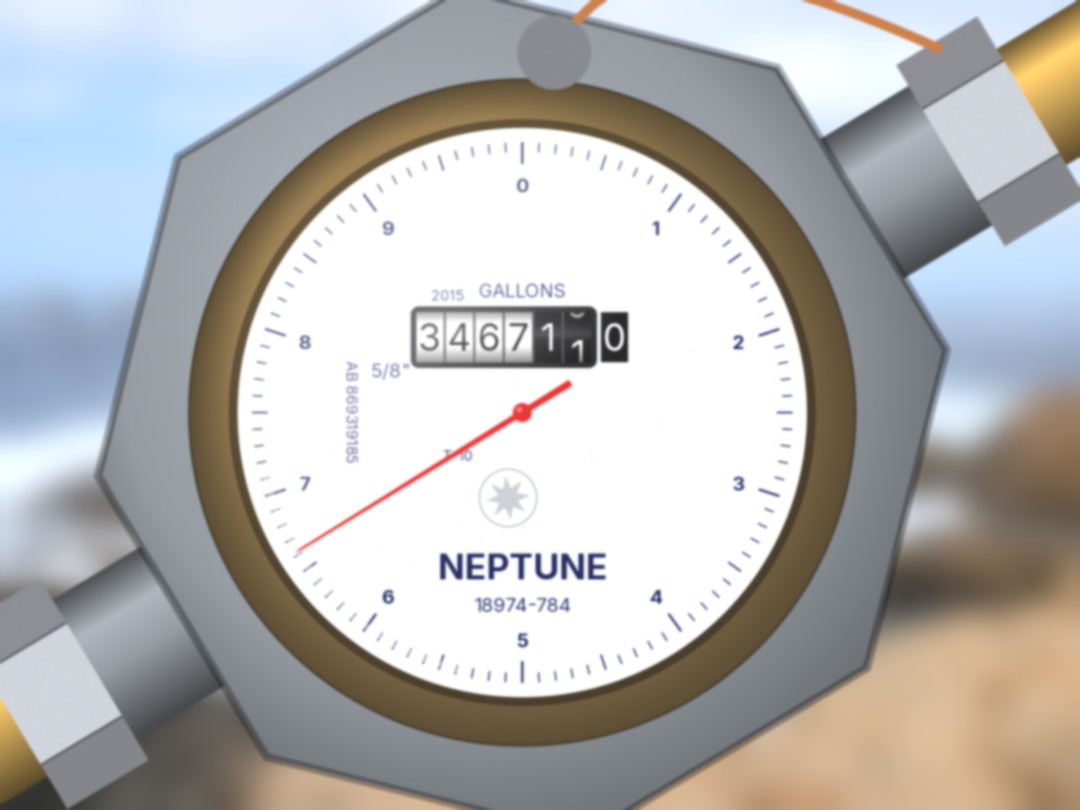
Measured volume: 3467106.6 gal
